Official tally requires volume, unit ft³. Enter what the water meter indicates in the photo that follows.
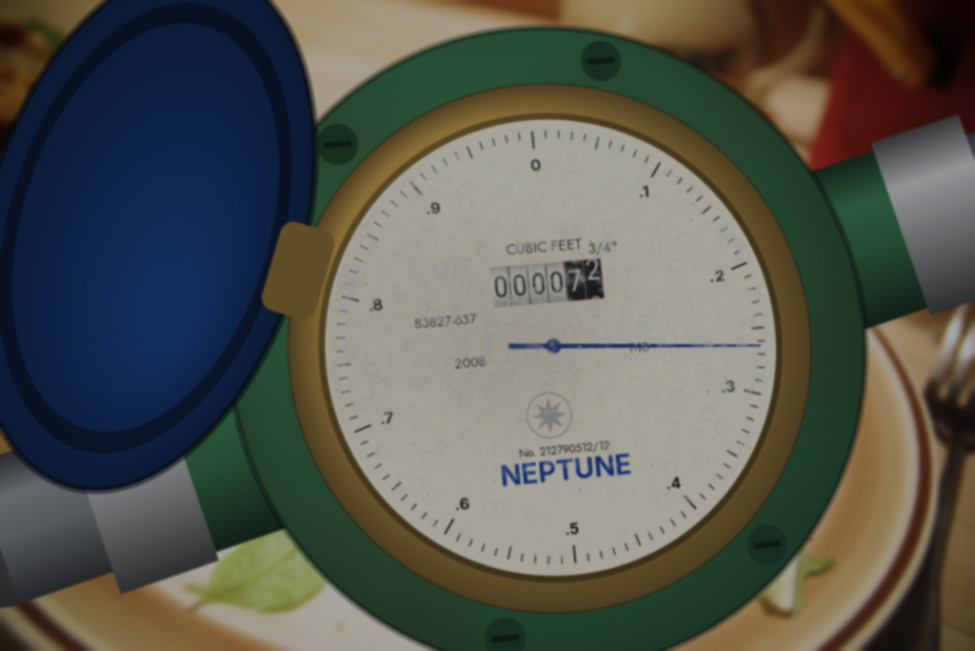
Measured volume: 72.26 ft³
